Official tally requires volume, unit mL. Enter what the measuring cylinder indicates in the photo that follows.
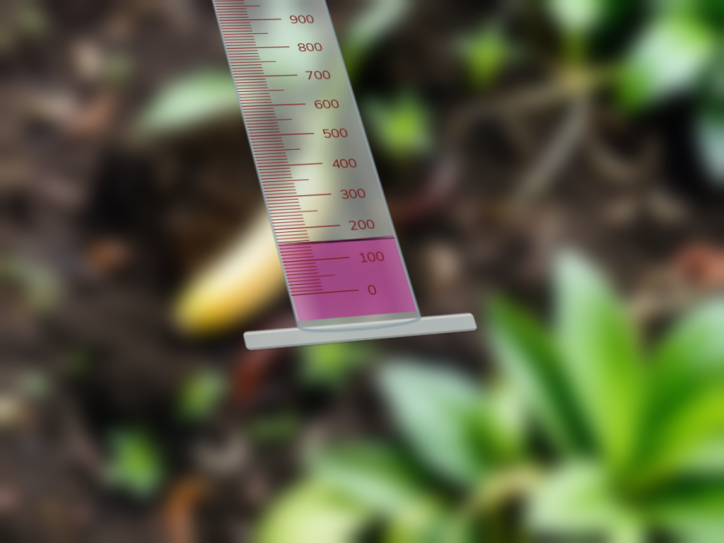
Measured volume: 150 mL
